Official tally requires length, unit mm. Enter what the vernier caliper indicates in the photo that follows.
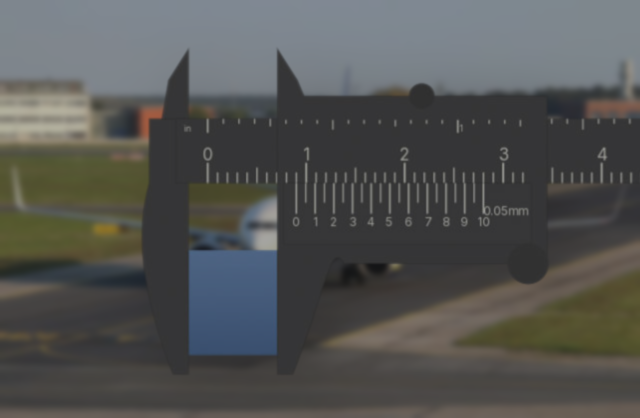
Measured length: 9.0 mm
